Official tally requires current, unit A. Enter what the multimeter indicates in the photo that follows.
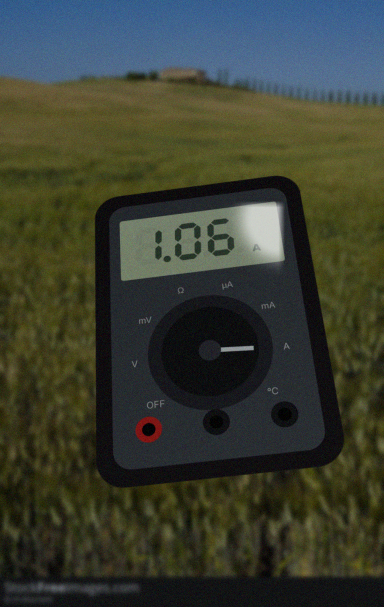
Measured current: 1.06 A
